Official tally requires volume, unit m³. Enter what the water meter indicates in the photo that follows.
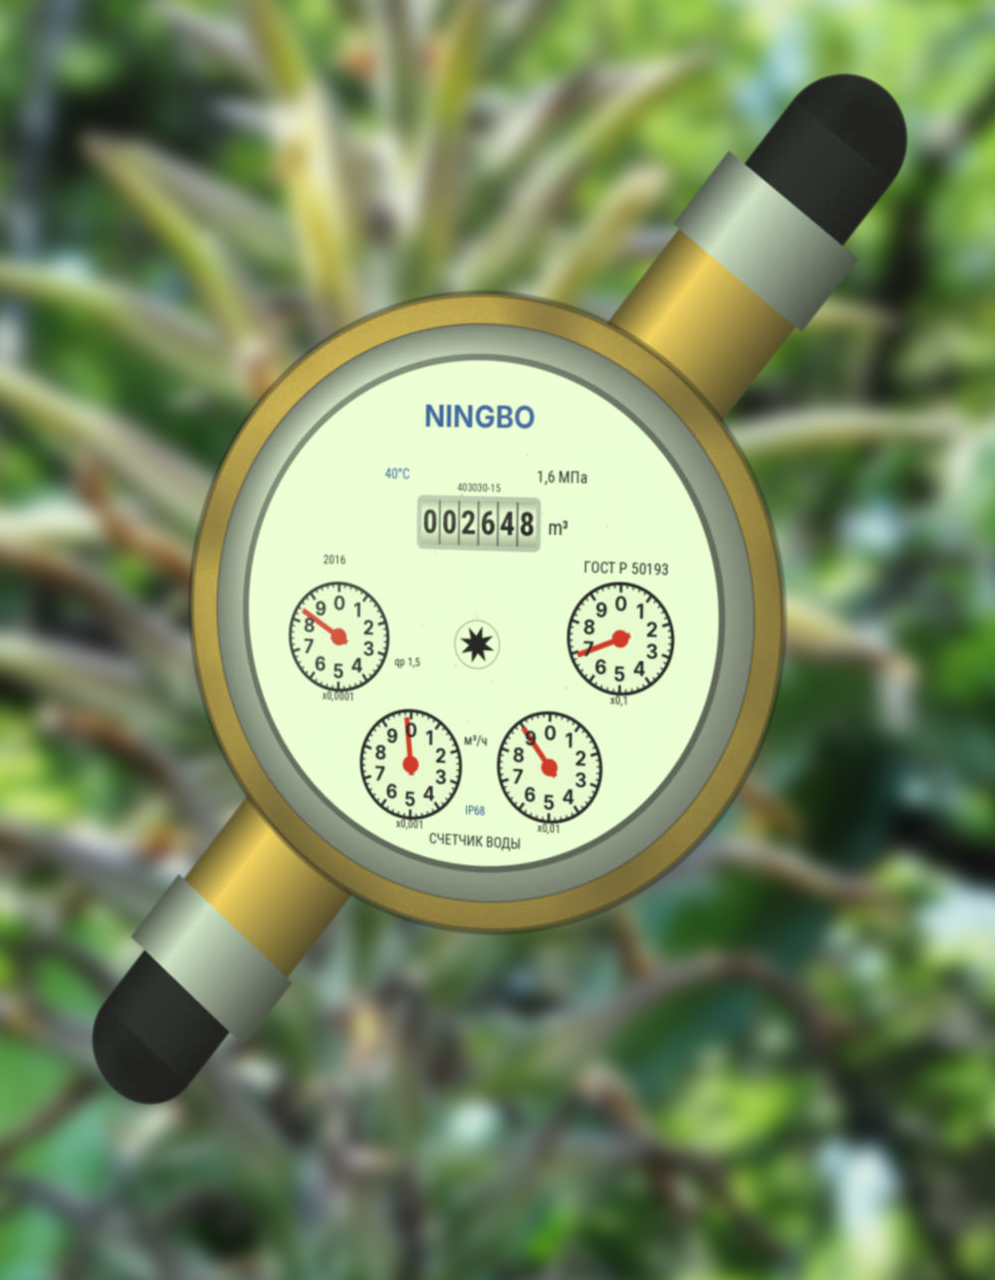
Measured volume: 2648.6898 m³
